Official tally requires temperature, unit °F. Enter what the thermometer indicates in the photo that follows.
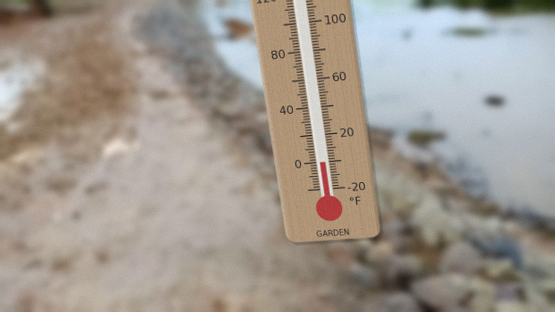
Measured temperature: 0 °F
